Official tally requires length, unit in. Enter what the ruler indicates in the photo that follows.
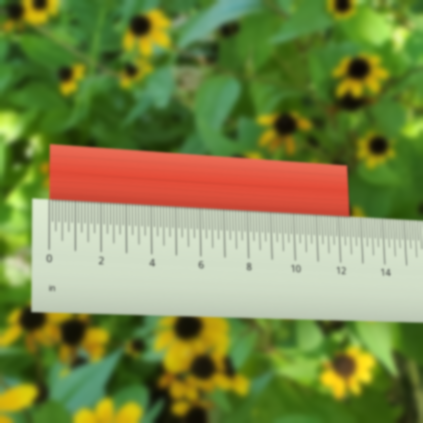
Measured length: 12.5 in
